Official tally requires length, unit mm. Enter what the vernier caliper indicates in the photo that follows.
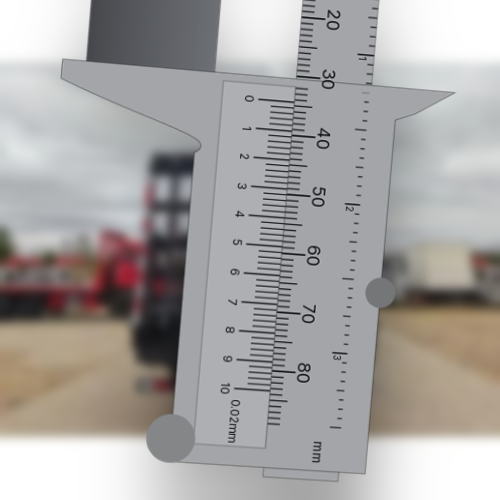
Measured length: 34.4 mm
